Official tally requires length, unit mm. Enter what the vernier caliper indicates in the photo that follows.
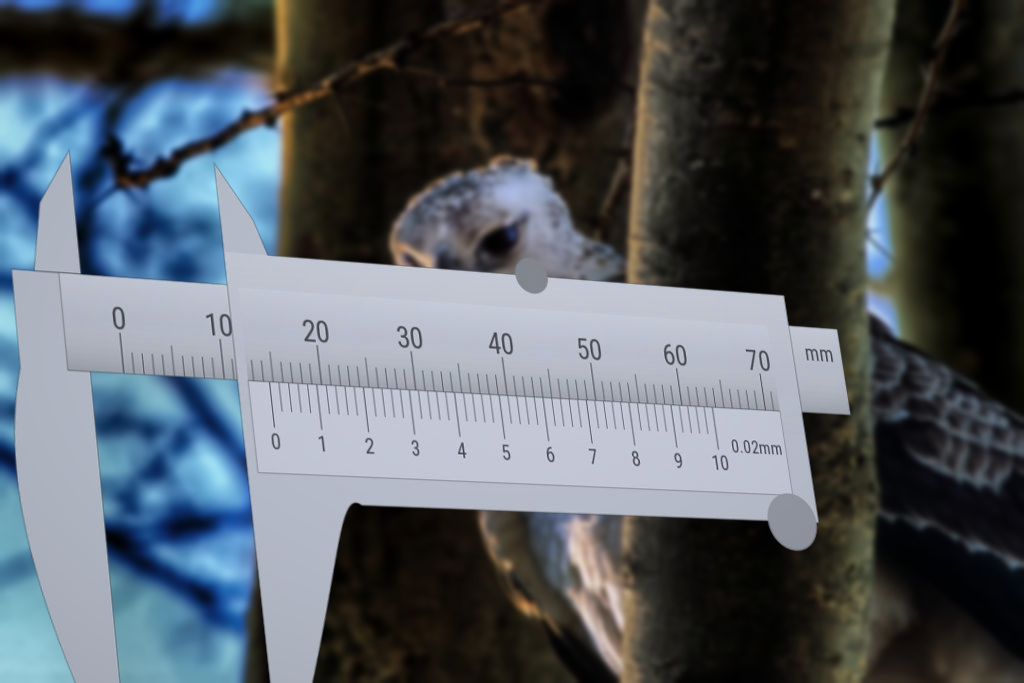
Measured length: 14.6 mm
